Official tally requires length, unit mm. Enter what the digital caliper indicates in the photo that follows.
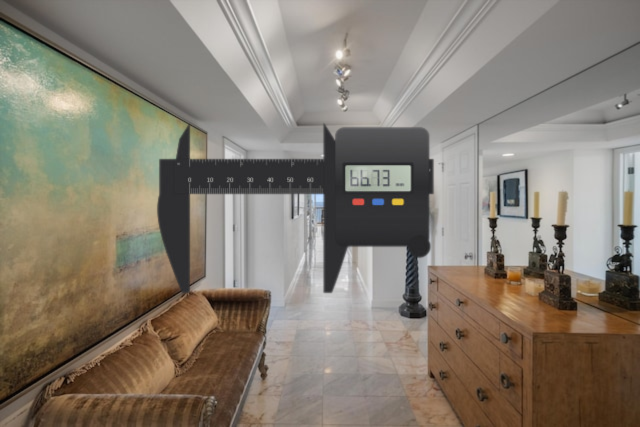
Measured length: 66.73 mm
